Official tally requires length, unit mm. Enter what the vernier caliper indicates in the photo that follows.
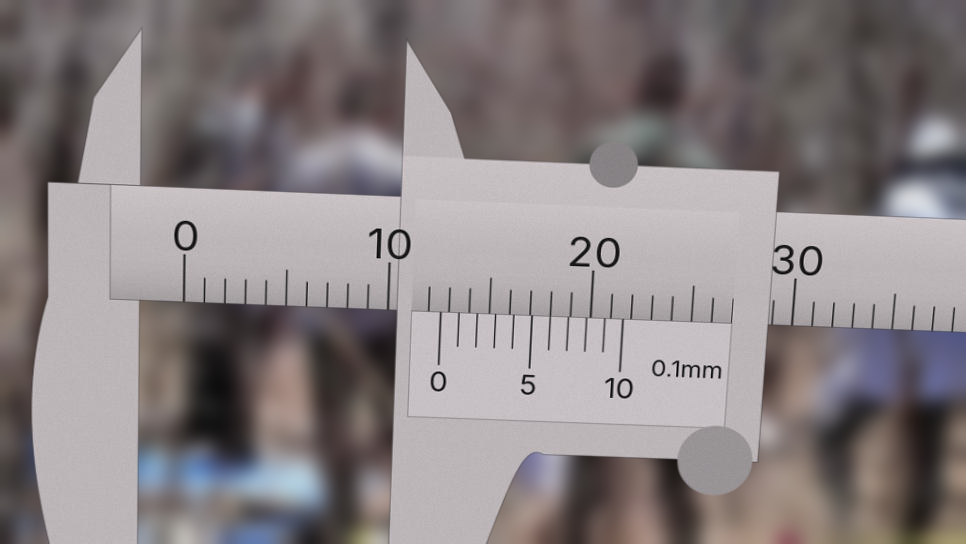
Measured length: 12.6 mm
